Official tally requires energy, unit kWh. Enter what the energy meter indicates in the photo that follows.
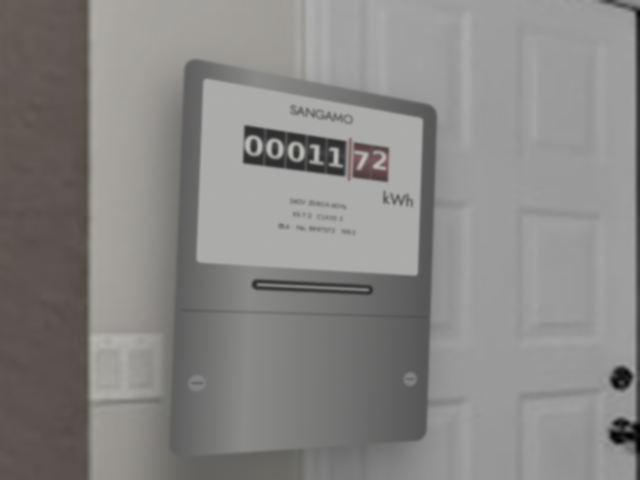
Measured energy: 11.72 kWh
